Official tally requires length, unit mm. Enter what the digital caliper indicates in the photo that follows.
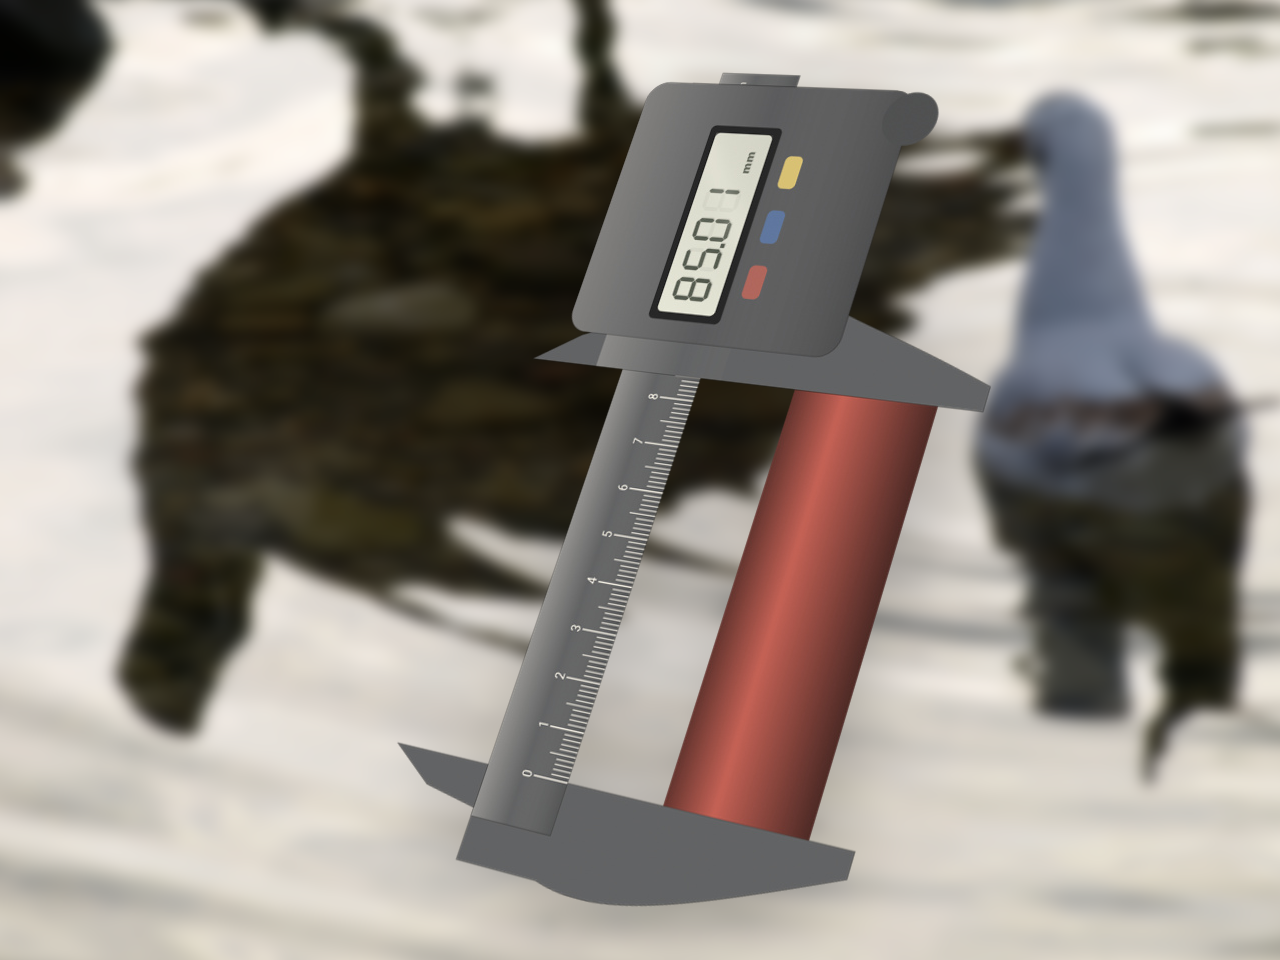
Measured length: 85.01 mm
